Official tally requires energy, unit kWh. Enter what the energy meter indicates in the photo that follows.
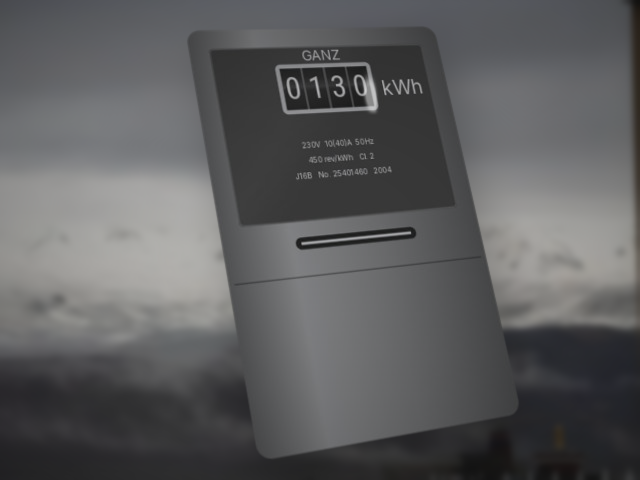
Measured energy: 130 kWh
